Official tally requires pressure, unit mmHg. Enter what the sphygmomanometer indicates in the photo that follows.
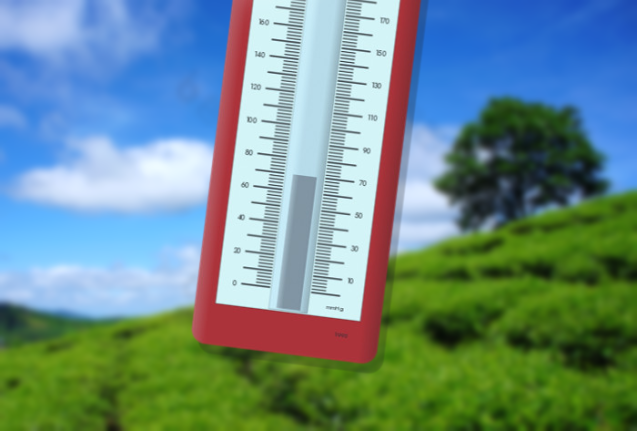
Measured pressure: 70 mmHg
